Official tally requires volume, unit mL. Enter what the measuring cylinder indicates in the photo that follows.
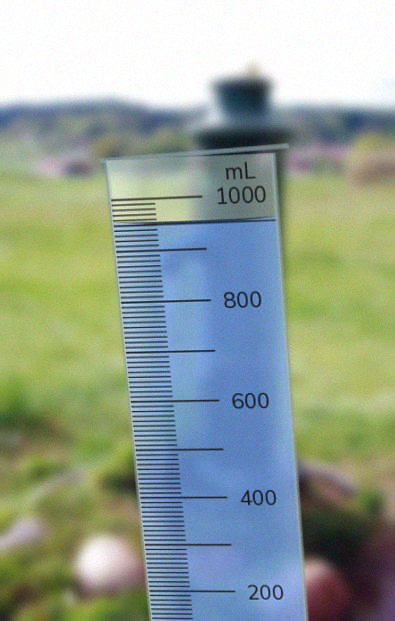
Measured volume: 950 mL
